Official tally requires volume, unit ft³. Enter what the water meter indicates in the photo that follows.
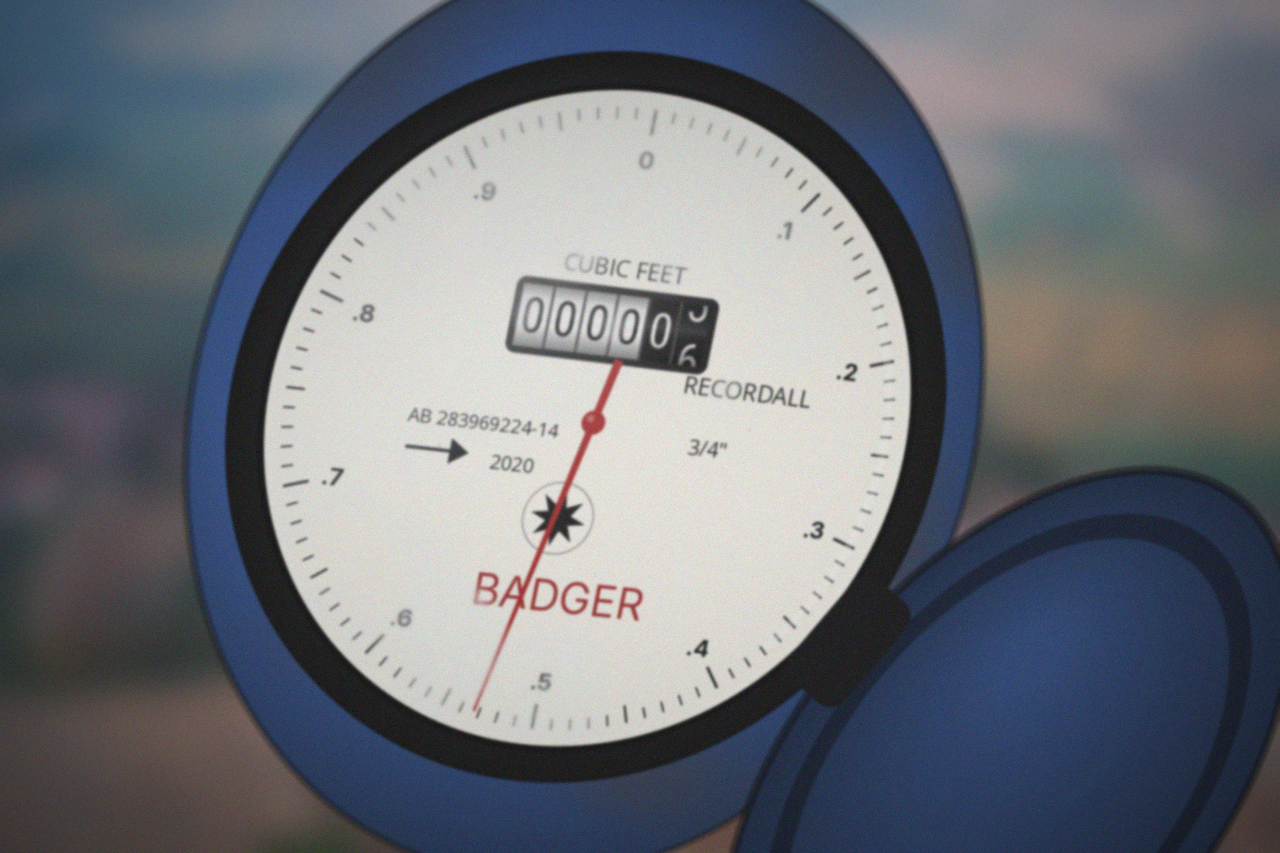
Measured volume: 5.53 ft³
